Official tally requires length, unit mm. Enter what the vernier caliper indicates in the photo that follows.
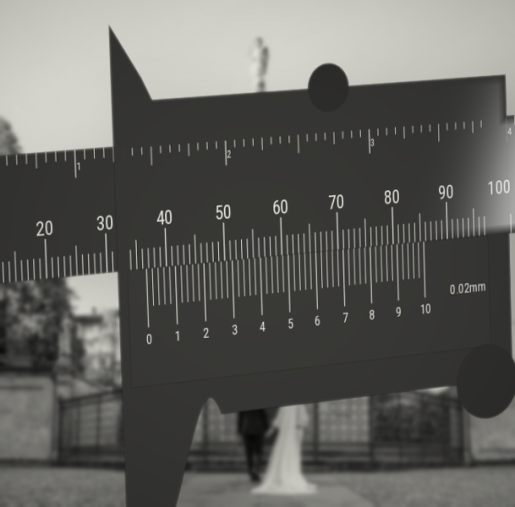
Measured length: 36.6 mm
